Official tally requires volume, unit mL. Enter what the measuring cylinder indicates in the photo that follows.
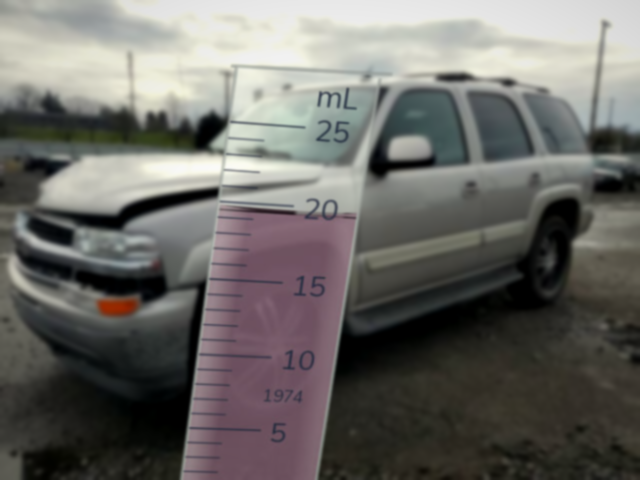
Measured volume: 19.5 mL
